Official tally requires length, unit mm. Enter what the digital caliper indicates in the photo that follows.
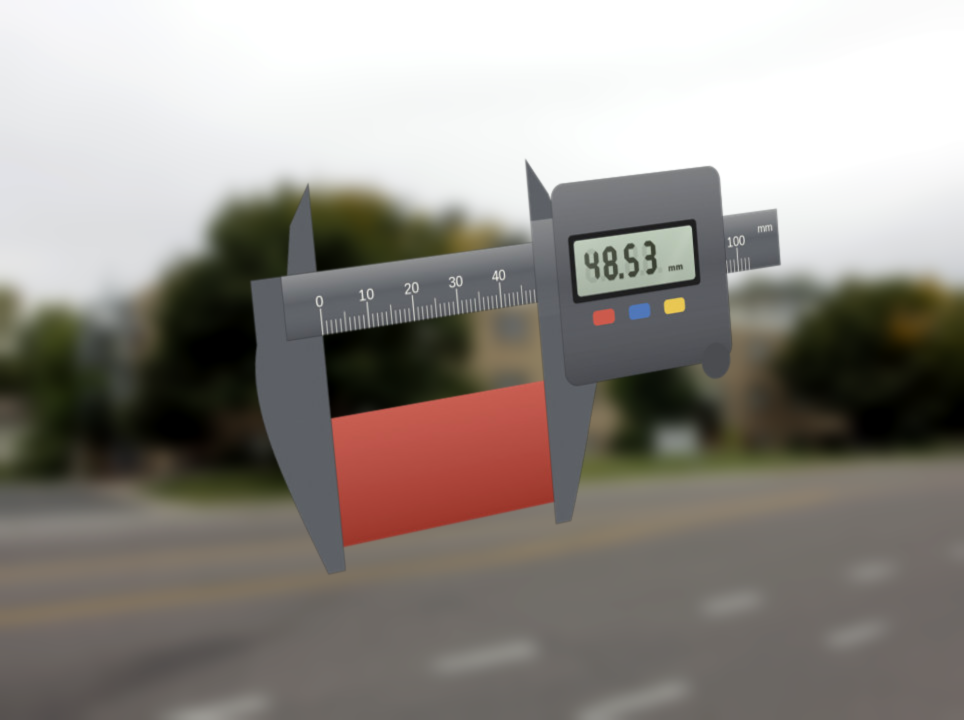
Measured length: 48.53 mm
